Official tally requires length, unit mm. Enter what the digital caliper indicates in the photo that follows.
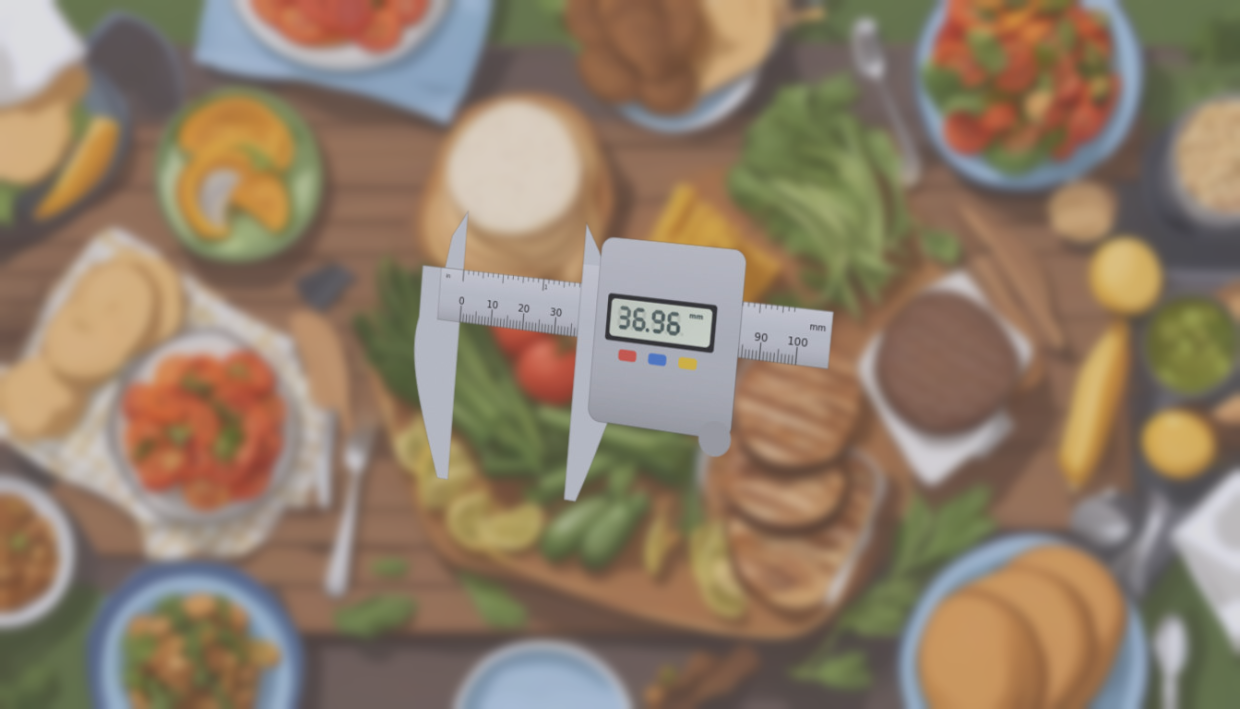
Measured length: 36.96 mm
